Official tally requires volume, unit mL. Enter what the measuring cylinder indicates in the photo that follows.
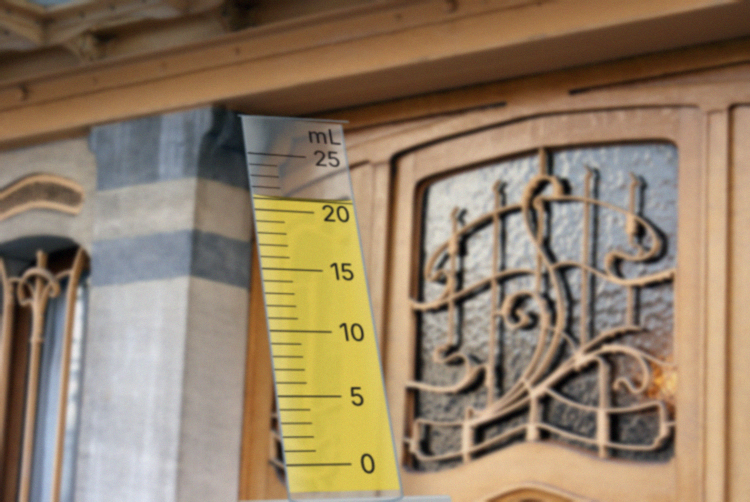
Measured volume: 21 mL
